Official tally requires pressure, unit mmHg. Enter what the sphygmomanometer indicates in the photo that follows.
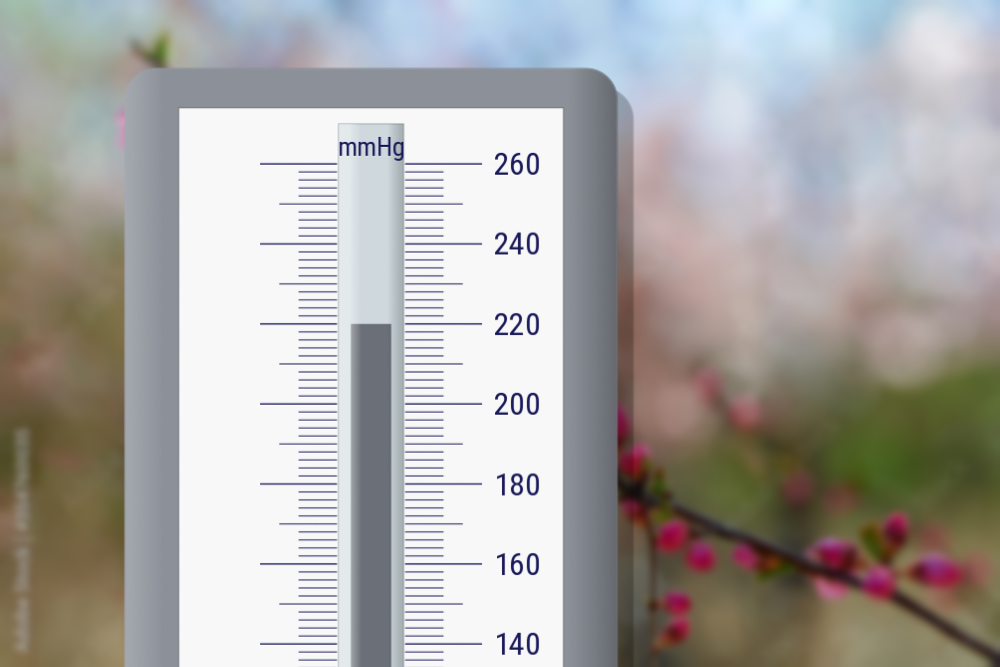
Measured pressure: 220 mmHg
